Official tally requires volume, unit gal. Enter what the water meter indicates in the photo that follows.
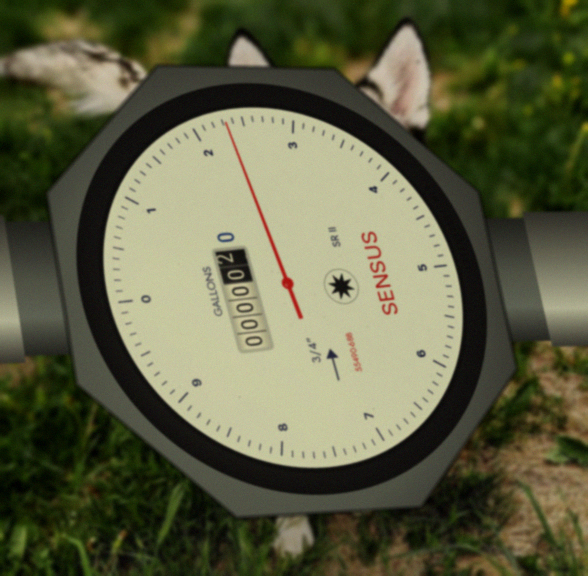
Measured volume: 22.3 gal
